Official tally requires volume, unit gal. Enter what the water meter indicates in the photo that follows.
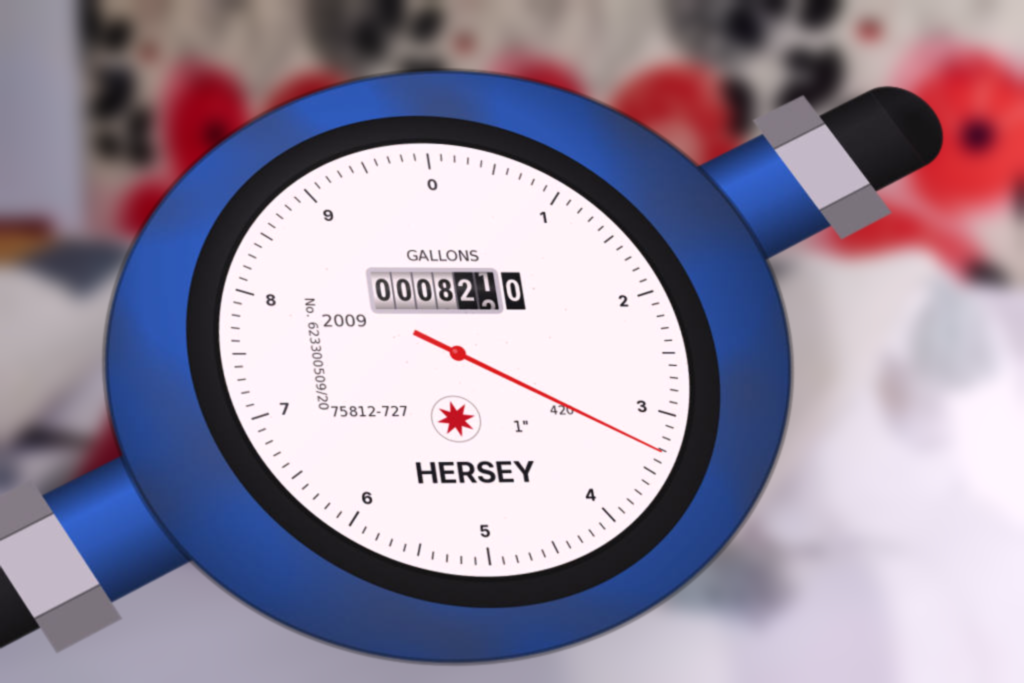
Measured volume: 8213.3 gal
